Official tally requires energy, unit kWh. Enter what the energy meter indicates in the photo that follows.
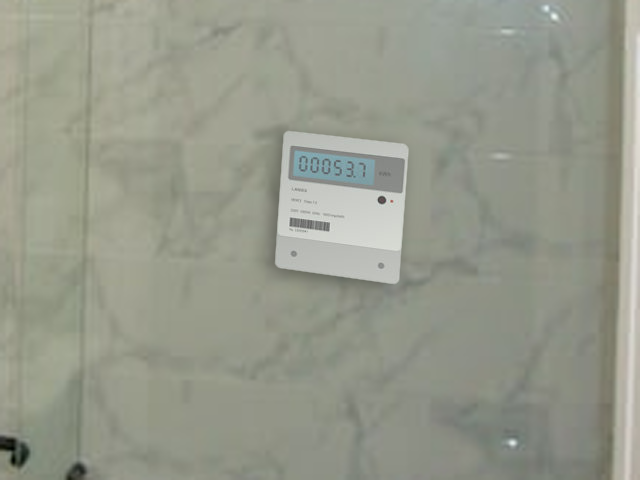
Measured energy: 53.7 kWh
